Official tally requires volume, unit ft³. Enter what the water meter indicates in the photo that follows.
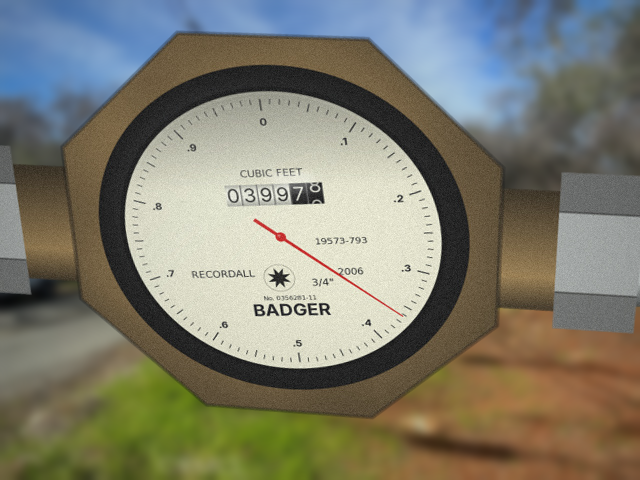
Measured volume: 39978.36 ft³
